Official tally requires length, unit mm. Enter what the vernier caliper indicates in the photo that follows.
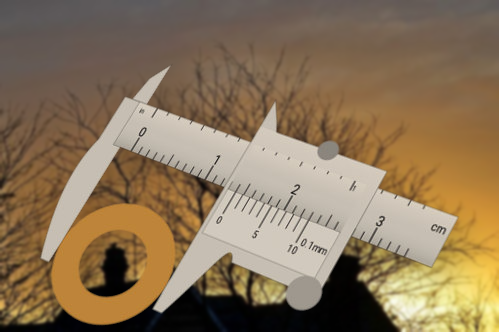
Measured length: 14.0 mm
